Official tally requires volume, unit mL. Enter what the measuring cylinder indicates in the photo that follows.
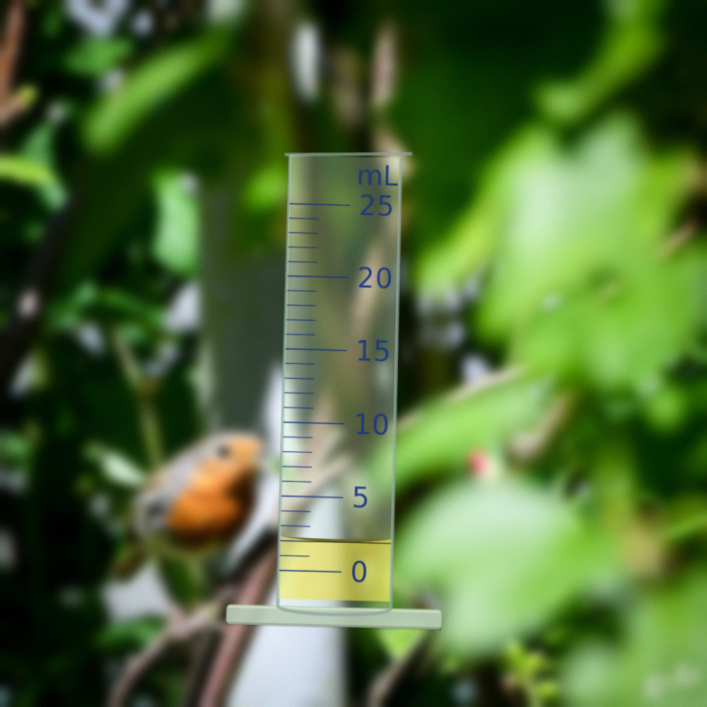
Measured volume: 2 mL
